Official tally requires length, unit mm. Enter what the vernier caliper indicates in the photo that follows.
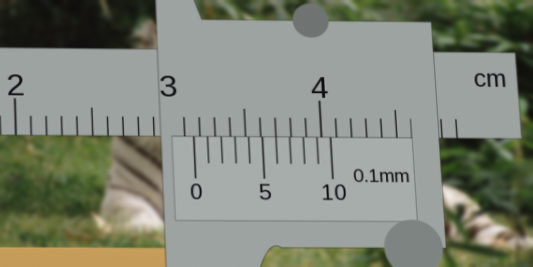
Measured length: 31.6 mm
